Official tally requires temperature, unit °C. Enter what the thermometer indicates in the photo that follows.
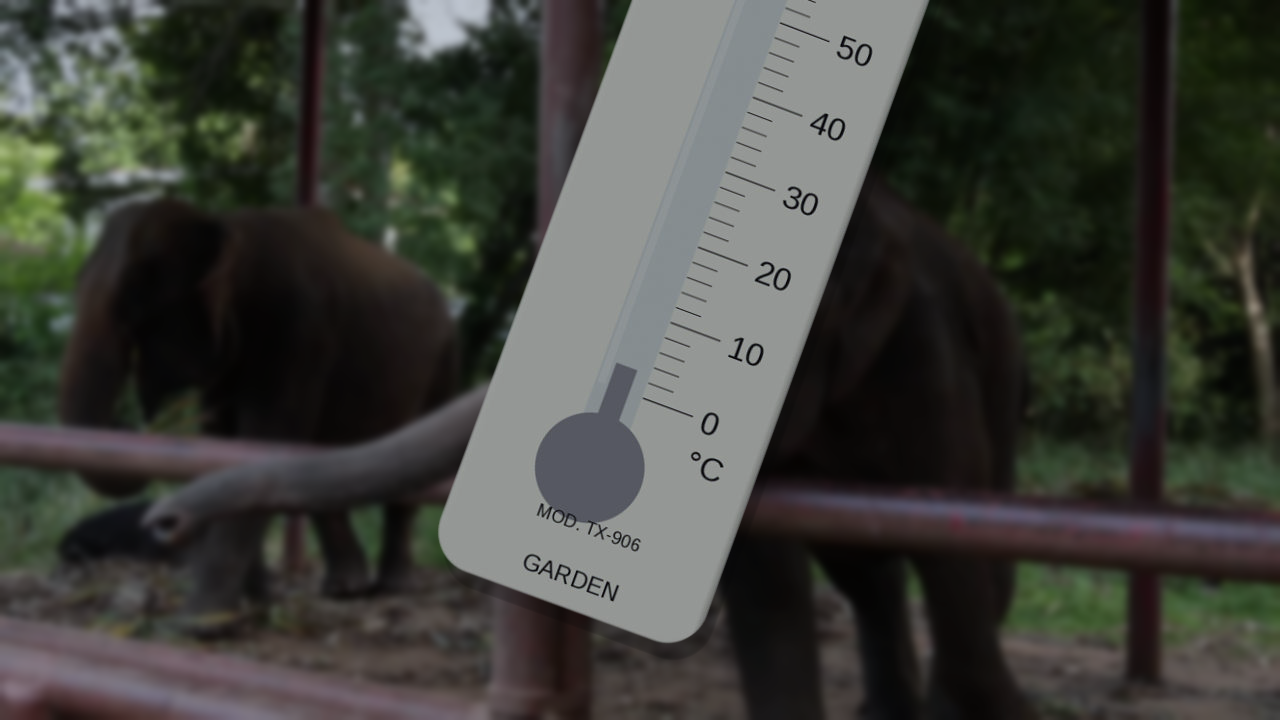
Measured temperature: 3 °C
